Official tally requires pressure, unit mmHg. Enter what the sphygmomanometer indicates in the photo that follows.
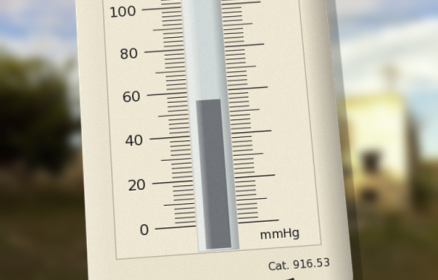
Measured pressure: 56 mmHg
